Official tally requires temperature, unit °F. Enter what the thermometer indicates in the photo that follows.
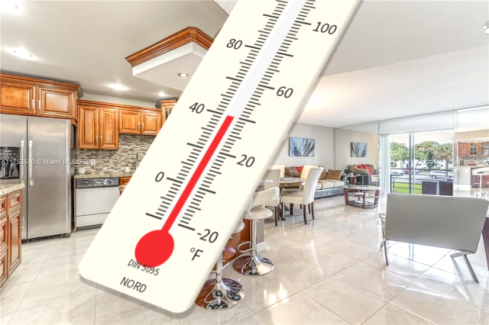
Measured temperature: 40 °F
